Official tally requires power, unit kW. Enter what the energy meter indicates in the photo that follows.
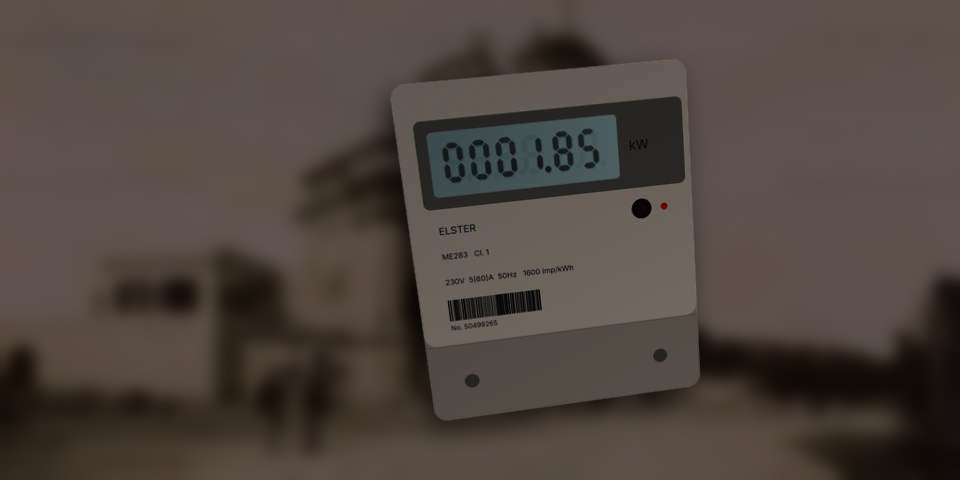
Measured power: 1.85 kW
